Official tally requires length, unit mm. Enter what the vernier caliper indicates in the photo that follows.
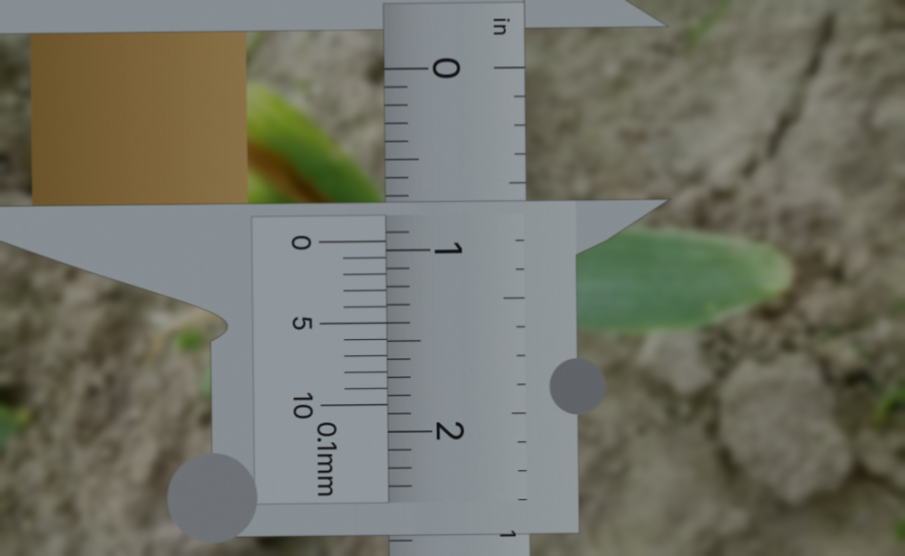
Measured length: 9.5 mm
